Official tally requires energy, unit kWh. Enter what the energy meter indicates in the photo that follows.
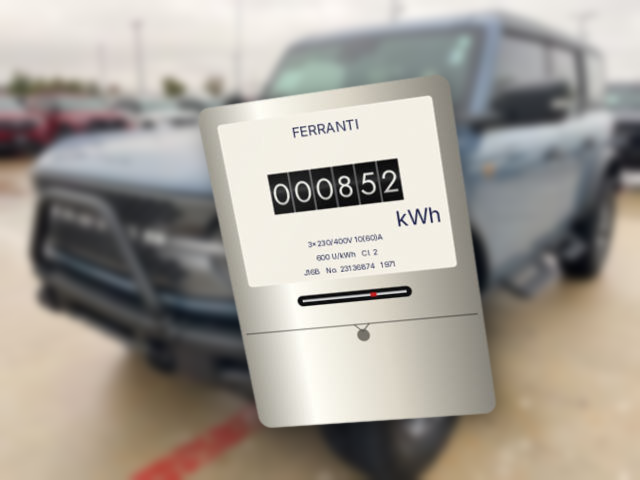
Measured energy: 852 kWh
